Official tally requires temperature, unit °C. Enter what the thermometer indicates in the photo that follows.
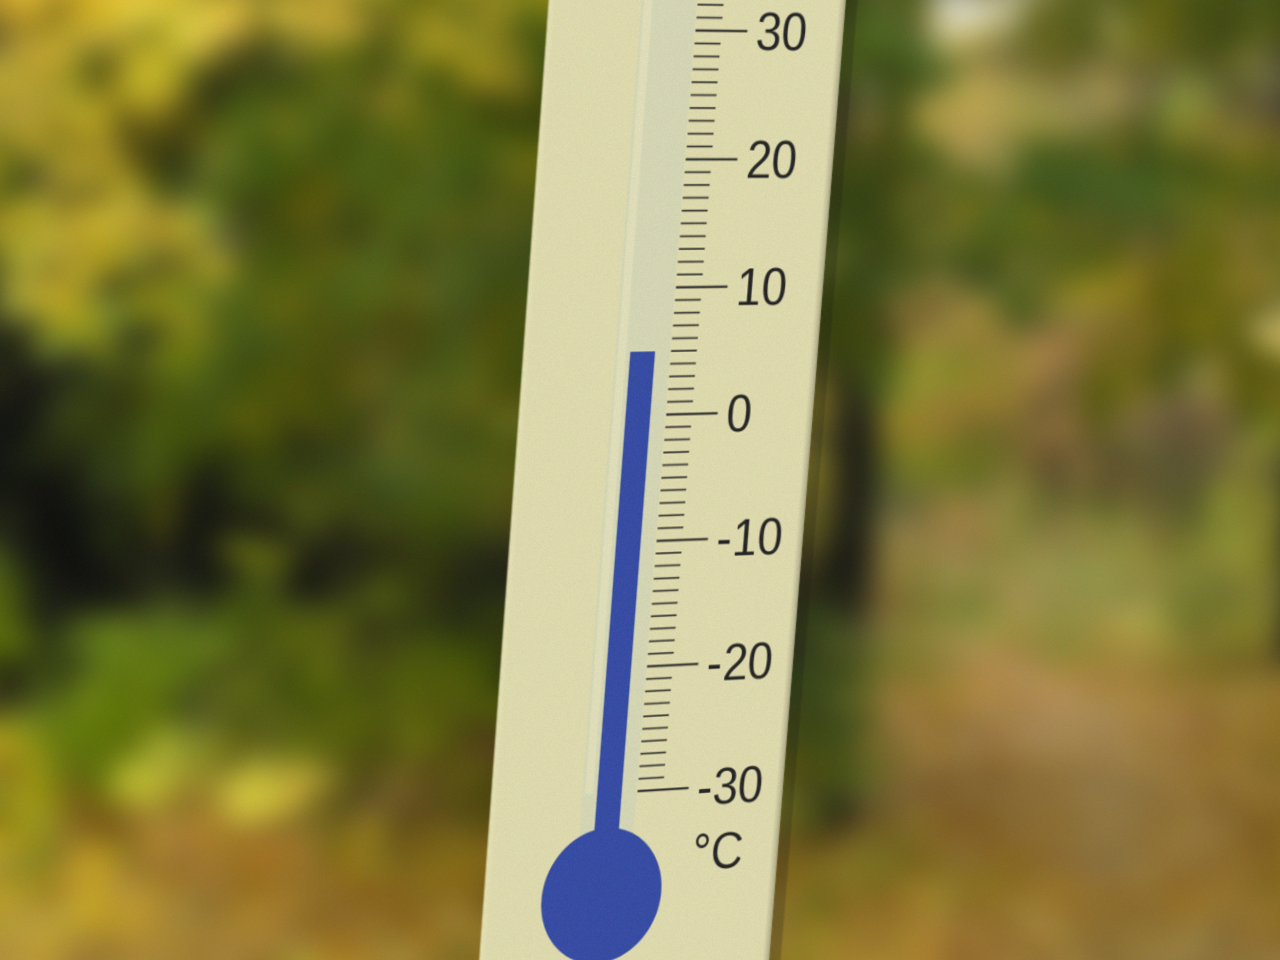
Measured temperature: 5 °C
